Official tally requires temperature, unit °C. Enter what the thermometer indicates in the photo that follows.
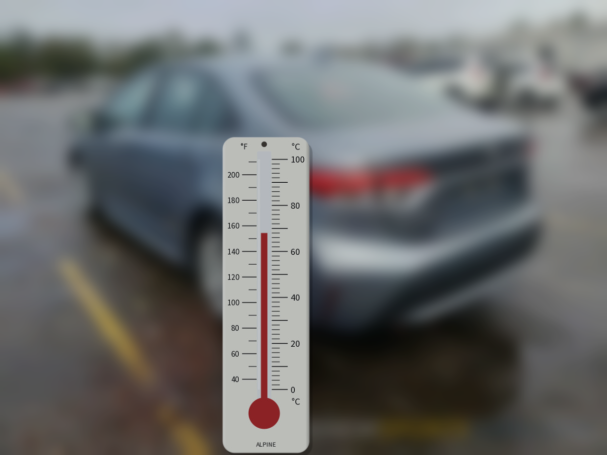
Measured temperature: 68 °C
